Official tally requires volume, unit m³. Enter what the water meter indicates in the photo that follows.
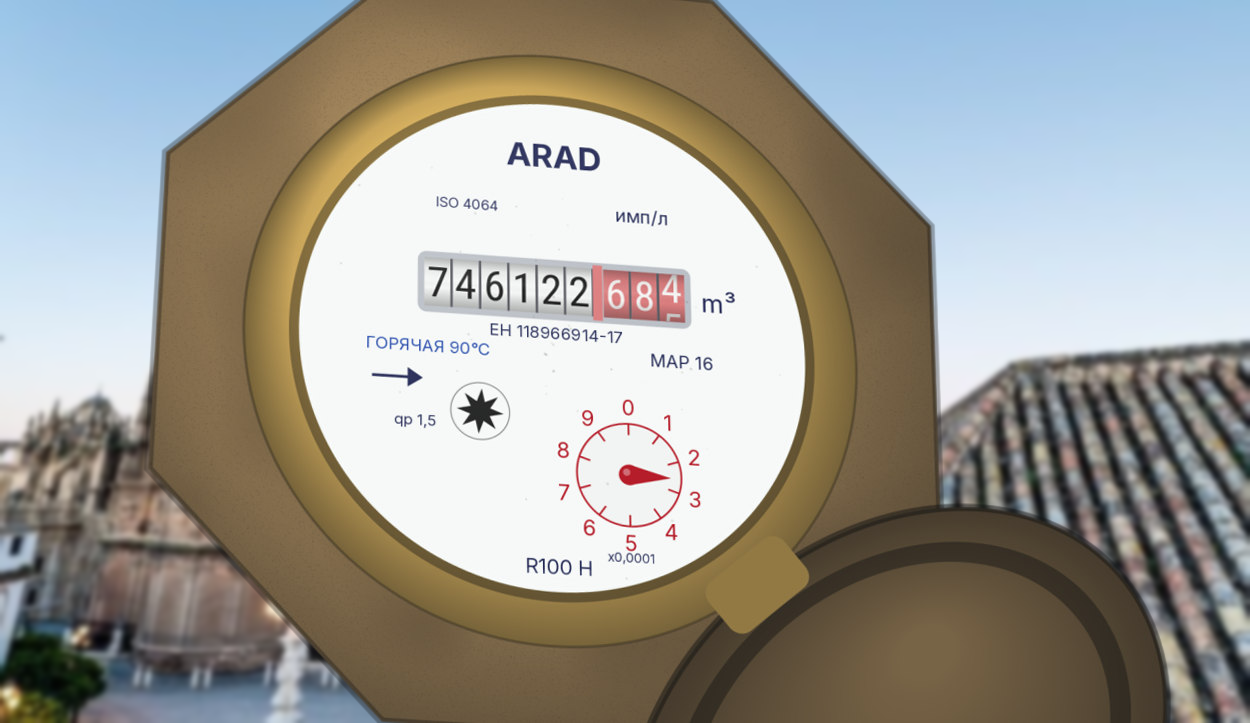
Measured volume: 746122.6842 m³
